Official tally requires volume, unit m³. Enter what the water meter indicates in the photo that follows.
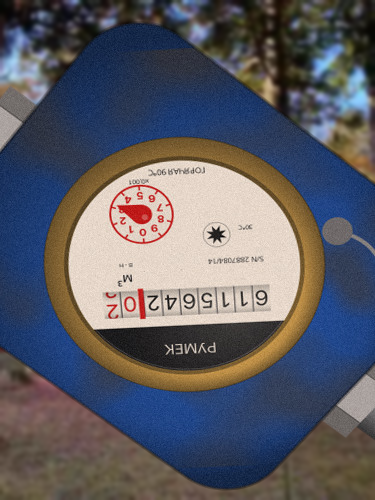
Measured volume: 6115642.023 m³
